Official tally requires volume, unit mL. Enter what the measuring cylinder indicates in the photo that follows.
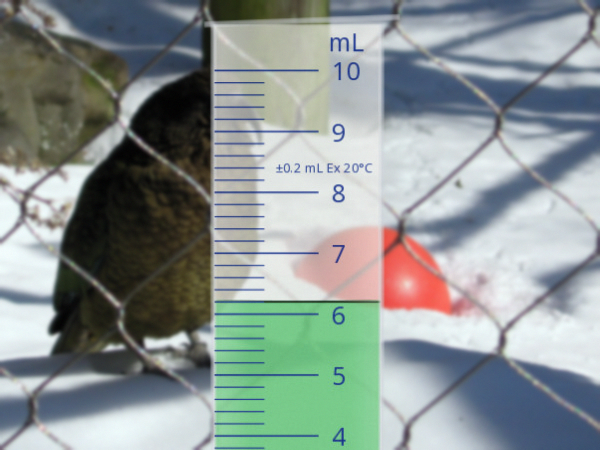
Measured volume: 6.2 mL
